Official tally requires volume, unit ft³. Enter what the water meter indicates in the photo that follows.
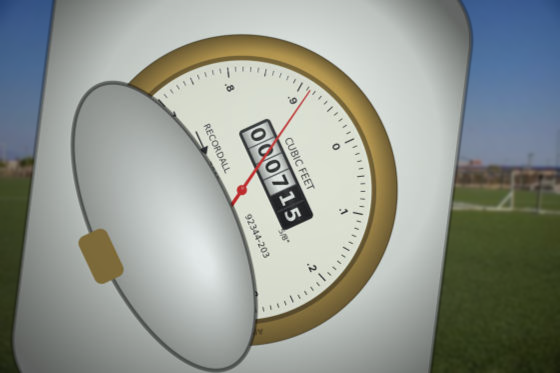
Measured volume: 714.91 ft³
